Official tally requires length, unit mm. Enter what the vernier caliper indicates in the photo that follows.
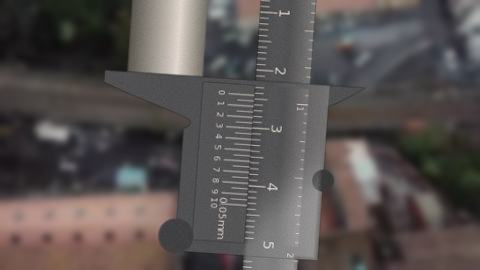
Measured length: 24.4 mm
